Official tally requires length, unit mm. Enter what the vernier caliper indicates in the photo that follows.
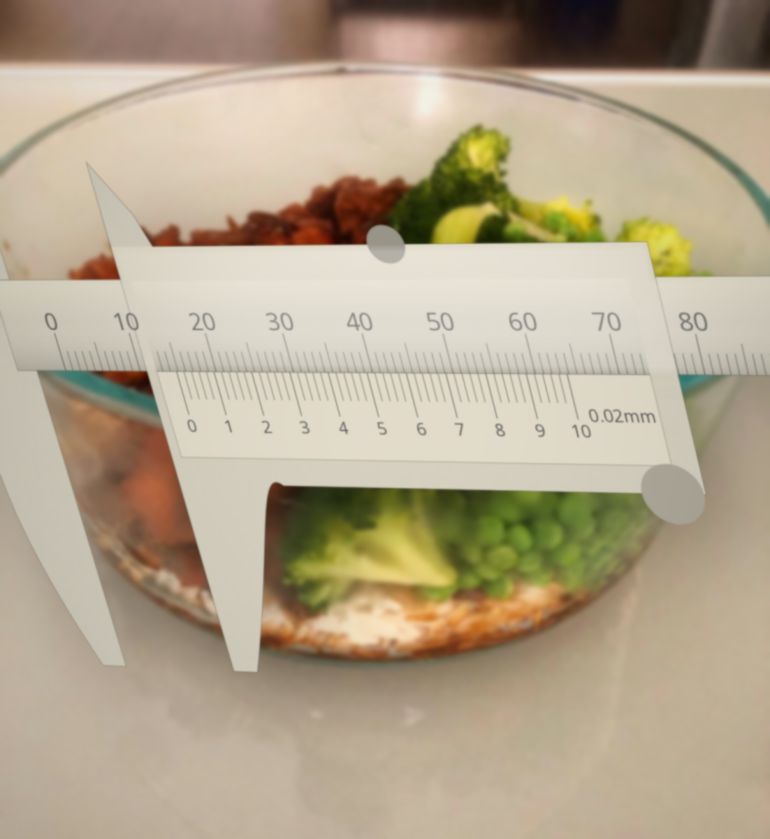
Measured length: 14.8 mm
